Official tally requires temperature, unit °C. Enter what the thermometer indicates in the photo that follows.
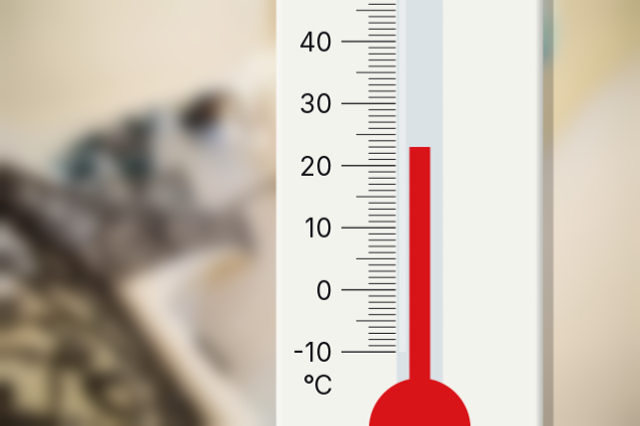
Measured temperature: 23 °C
